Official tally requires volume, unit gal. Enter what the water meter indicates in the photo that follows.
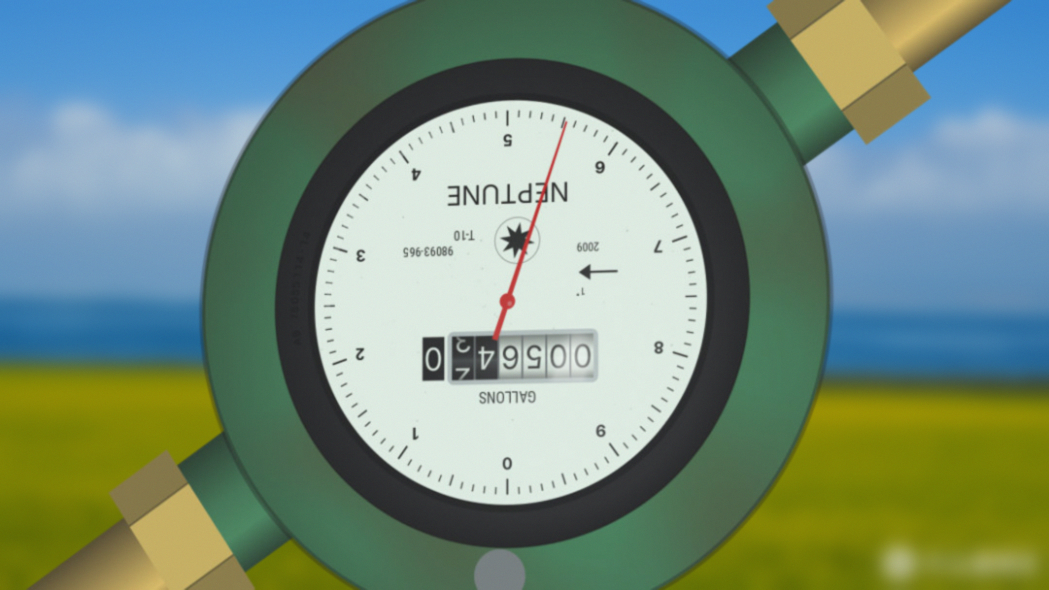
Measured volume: 56425.5 gal
